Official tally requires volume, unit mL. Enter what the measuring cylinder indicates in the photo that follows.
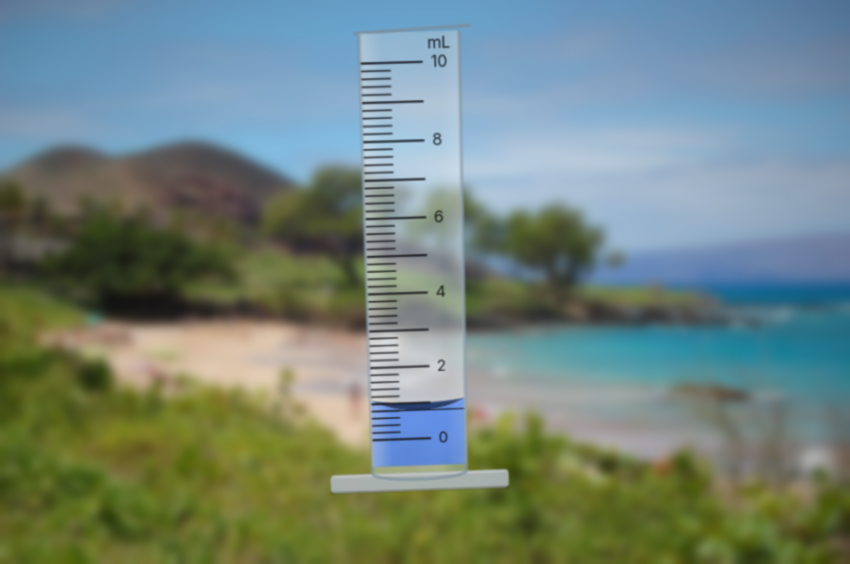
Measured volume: 0.8 mL
